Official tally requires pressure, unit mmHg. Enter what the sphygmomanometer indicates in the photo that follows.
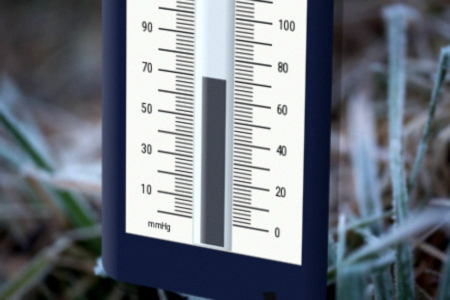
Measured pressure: 70 mmHg
